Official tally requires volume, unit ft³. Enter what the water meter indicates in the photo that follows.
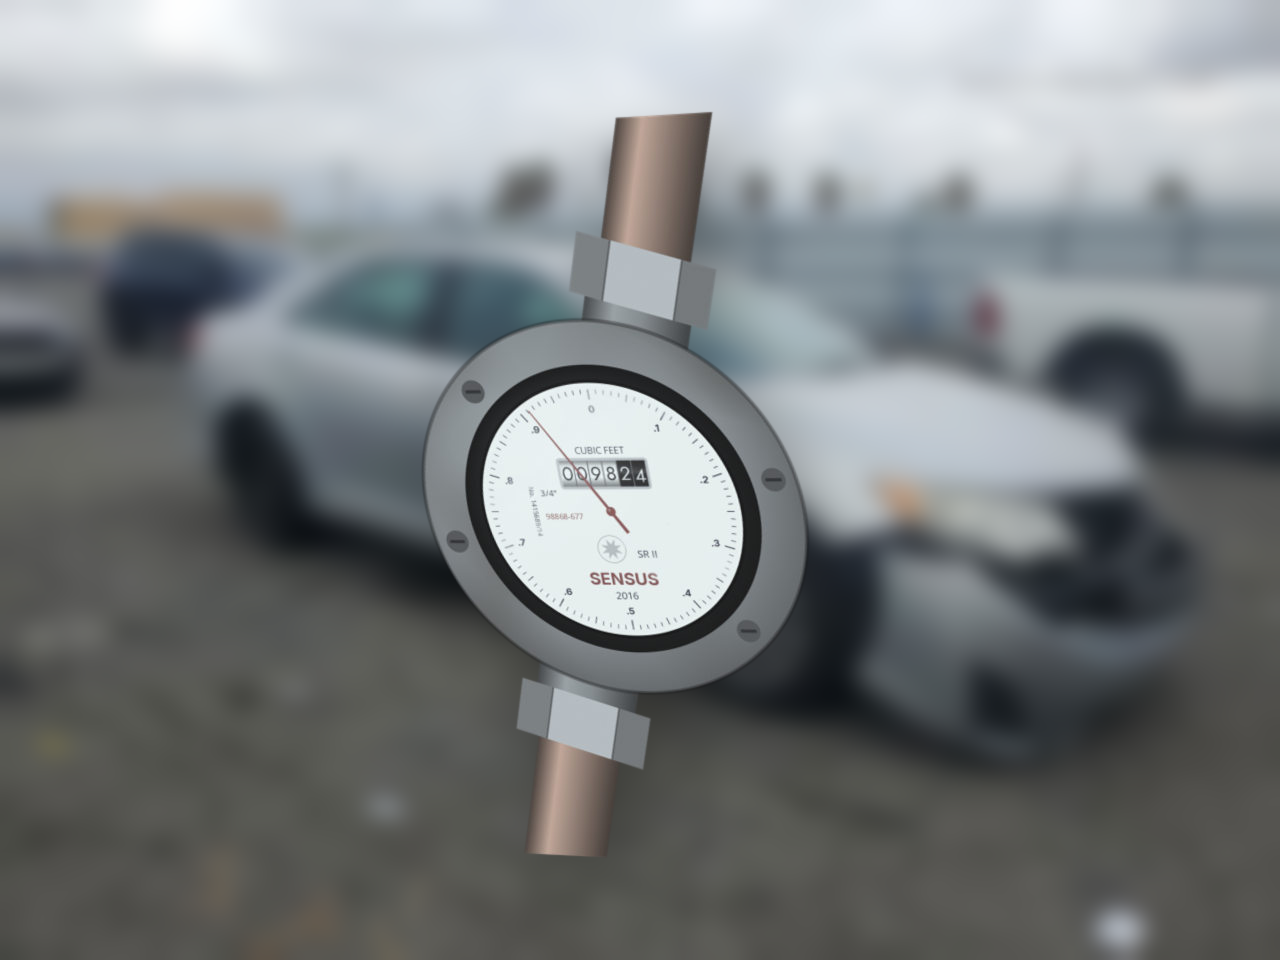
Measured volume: 9823.91 ft³
